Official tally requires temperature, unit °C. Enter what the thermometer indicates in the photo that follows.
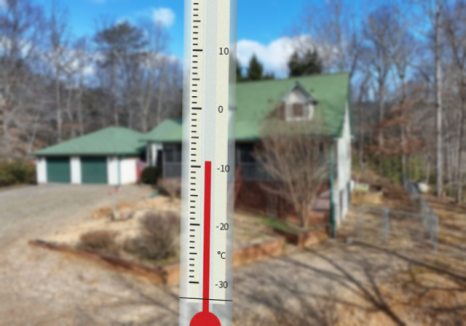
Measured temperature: -9 °C
